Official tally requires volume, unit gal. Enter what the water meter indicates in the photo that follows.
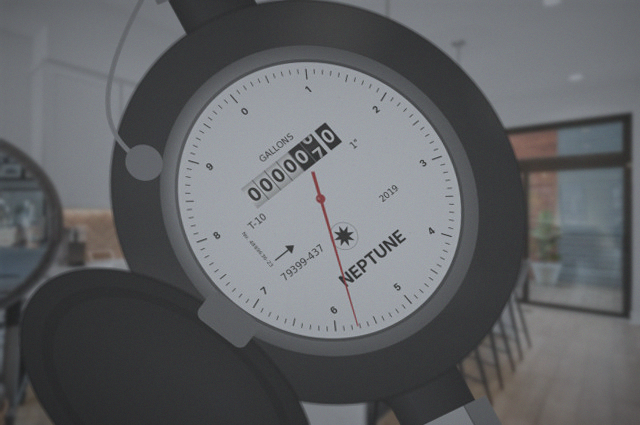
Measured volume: 65.7 gal
